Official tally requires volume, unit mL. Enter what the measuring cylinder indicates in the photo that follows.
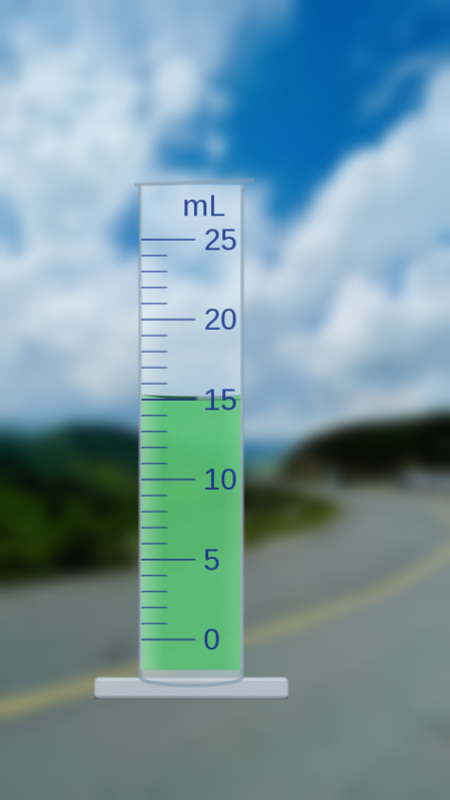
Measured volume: 15 mL
